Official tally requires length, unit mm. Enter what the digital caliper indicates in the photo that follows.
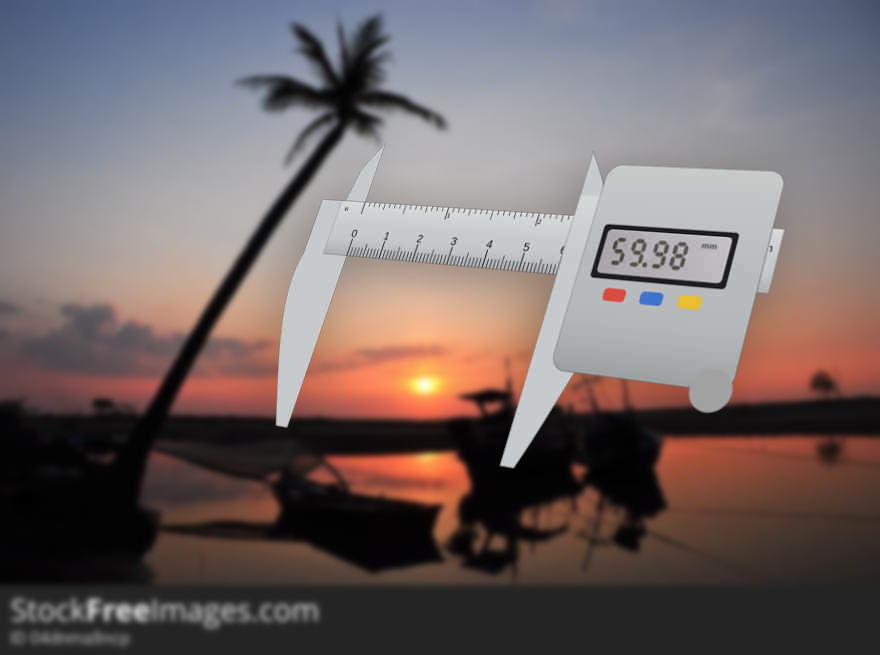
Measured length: 59.98 mm
